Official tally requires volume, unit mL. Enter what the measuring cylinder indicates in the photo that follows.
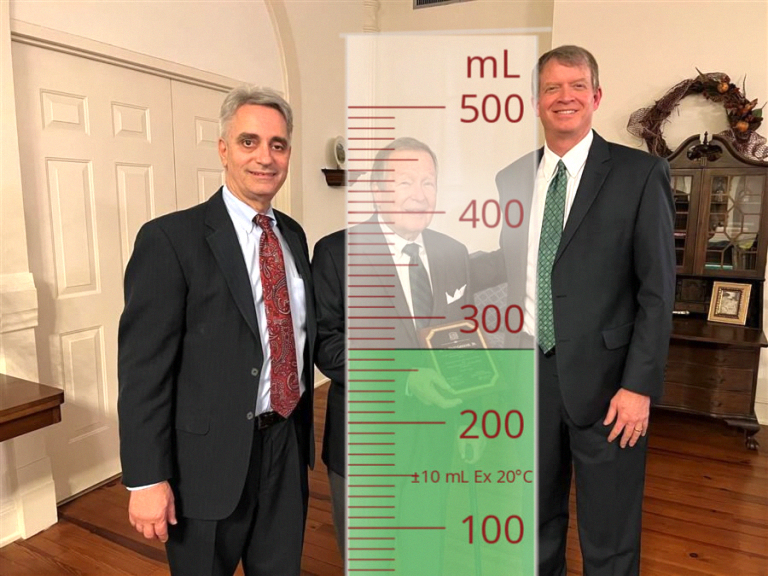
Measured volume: 270 mL
